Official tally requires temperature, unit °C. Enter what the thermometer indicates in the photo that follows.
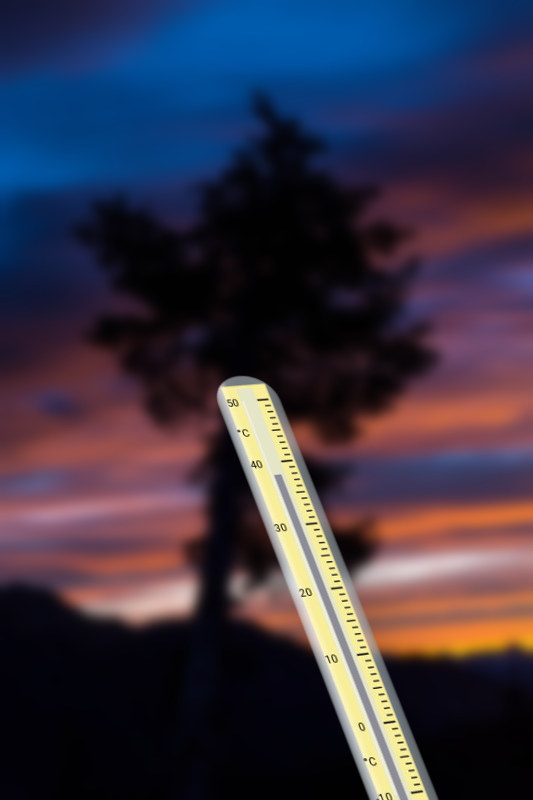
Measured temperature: 38 °C
